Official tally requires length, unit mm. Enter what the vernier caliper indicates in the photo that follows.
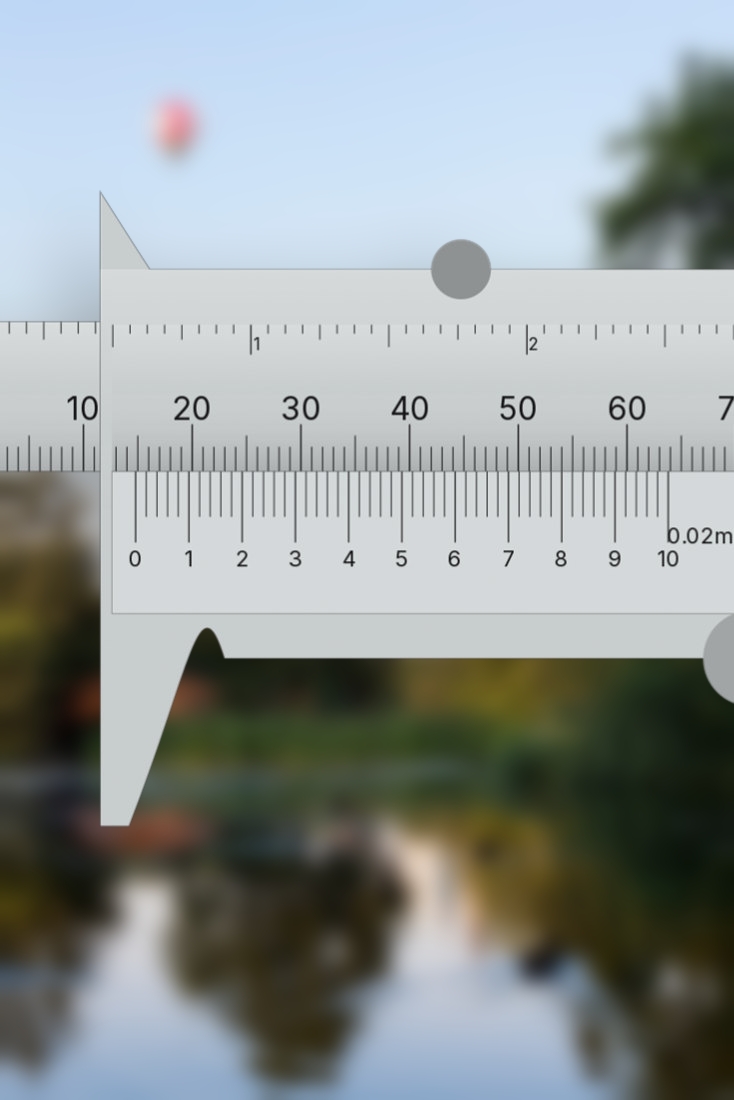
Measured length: 14.8 mm
